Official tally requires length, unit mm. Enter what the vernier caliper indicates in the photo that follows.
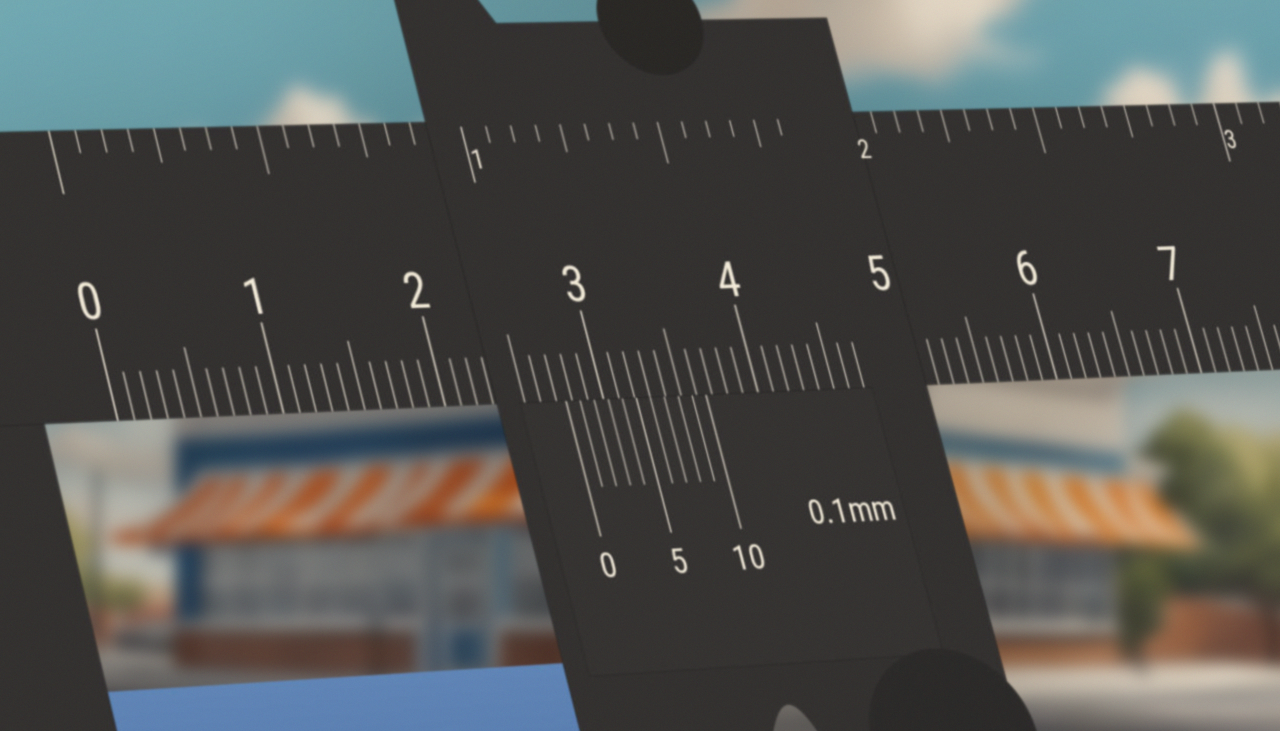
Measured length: 27.6 mm
